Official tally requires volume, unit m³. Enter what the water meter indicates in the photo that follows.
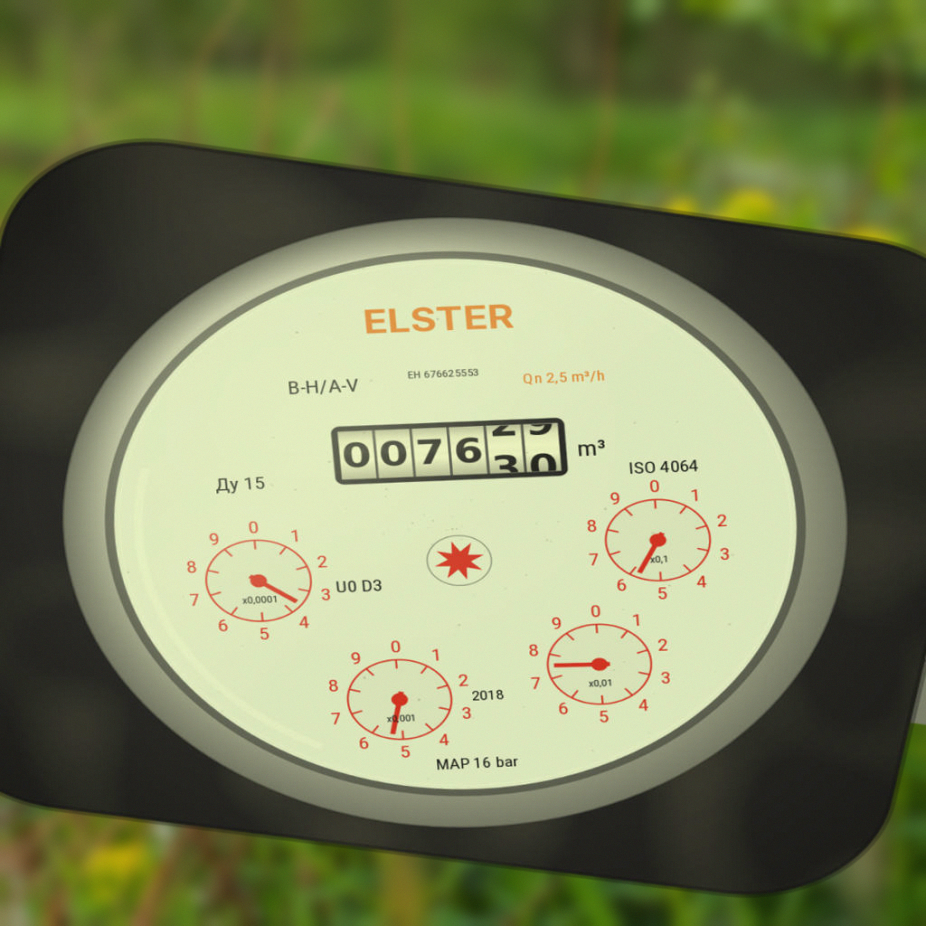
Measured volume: 7629.5753 m³
